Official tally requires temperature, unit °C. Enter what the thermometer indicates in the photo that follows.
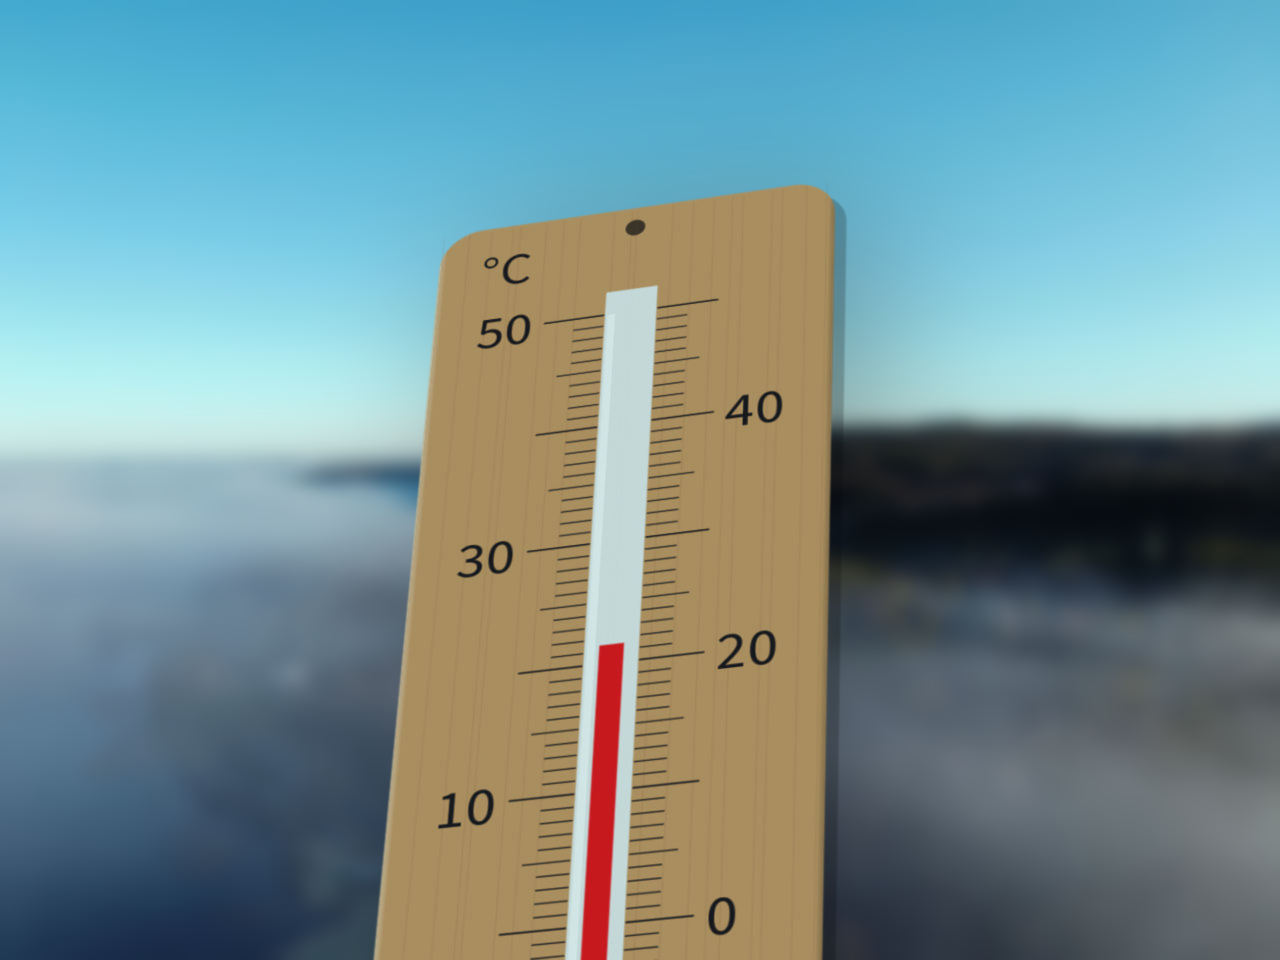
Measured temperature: 21.5 °C
